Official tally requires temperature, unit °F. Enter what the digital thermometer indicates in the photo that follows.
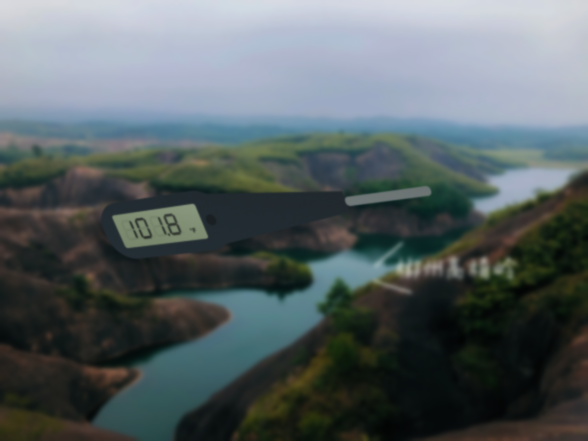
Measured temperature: 101.8 °F
